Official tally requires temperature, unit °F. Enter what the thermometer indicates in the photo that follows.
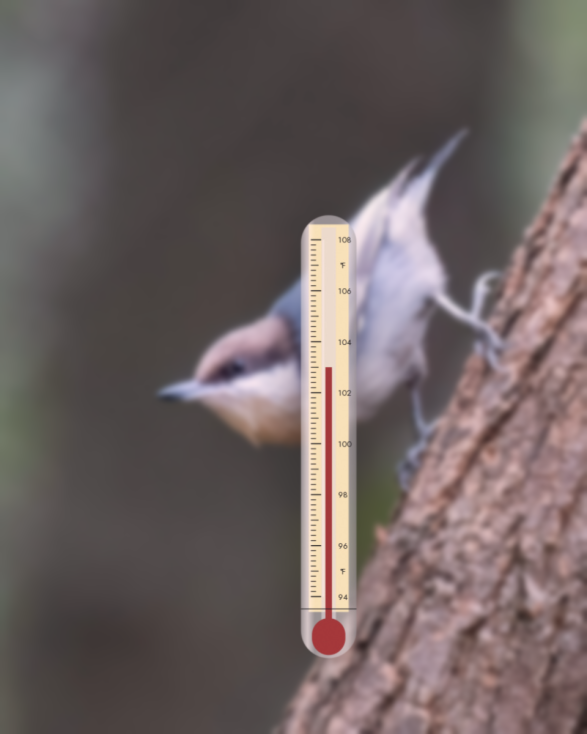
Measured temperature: 103 °F
